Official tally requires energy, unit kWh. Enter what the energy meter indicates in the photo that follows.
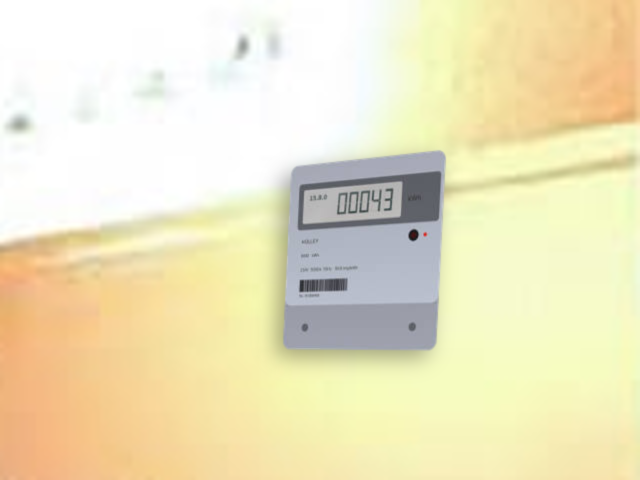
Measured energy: 43 kWh
